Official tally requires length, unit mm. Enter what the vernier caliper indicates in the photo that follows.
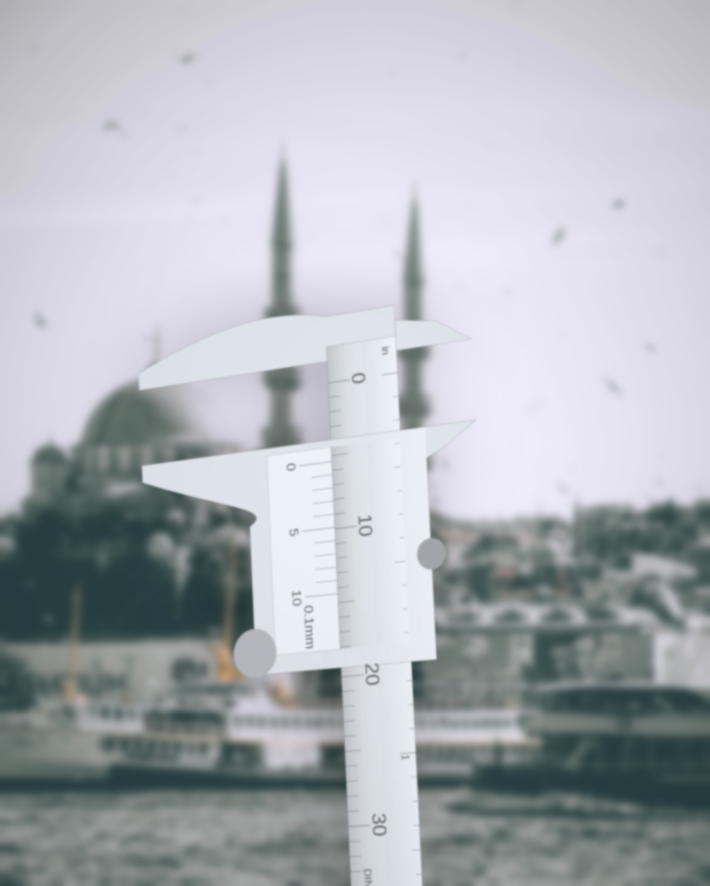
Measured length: 5.4 mm
